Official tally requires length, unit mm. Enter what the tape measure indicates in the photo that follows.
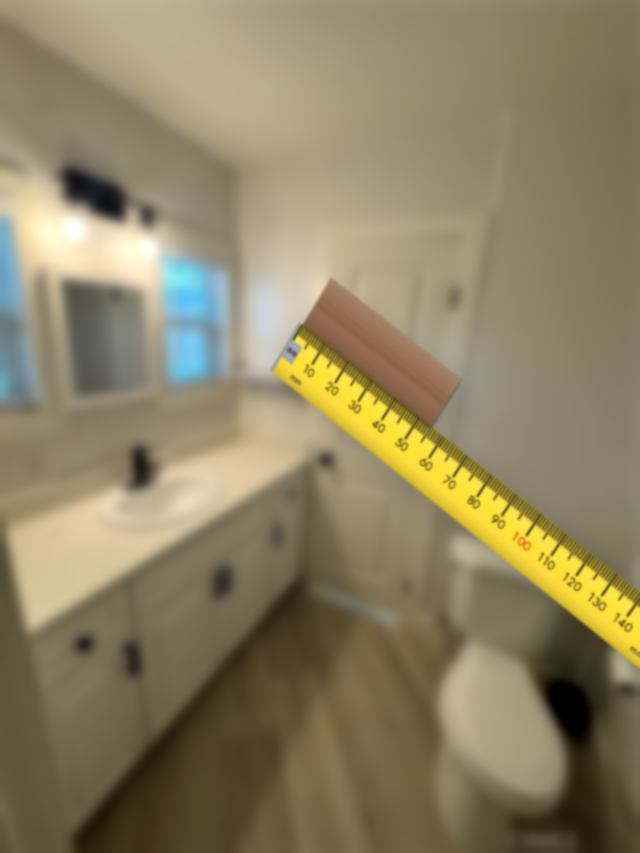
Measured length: 55 mm
